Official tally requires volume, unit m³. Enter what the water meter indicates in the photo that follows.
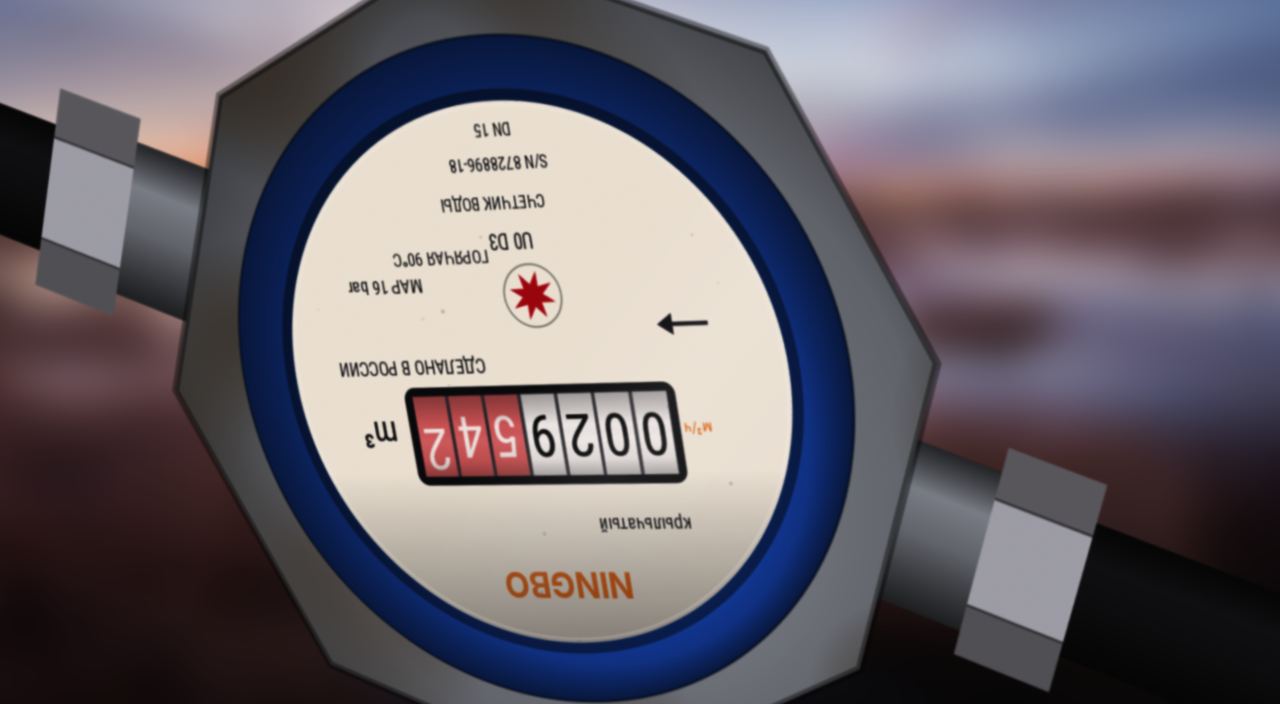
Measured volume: 29.542 m³
